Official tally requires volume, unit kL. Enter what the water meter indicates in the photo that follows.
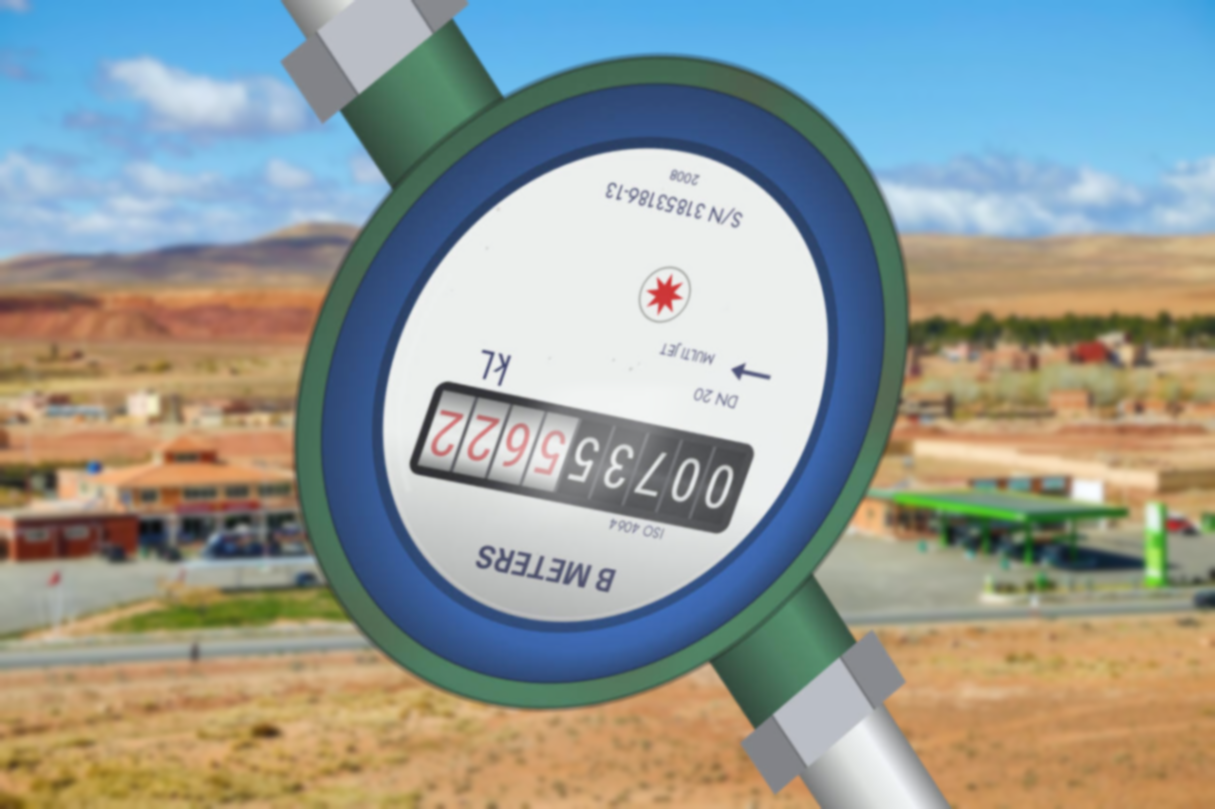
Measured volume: 735.5622 kL
